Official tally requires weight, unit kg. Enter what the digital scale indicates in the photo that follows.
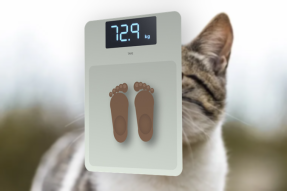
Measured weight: 72.9 kg
